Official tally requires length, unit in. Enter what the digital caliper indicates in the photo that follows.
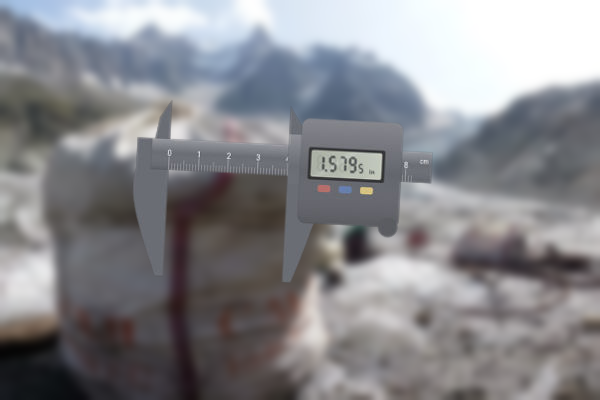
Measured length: 1.5795 in
